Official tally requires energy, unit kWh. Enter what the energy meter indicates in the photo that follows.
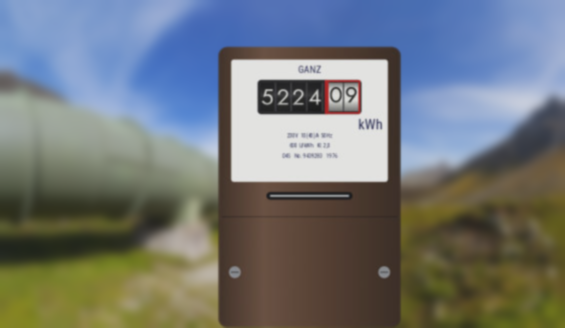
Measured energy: 5224.09 kWh
